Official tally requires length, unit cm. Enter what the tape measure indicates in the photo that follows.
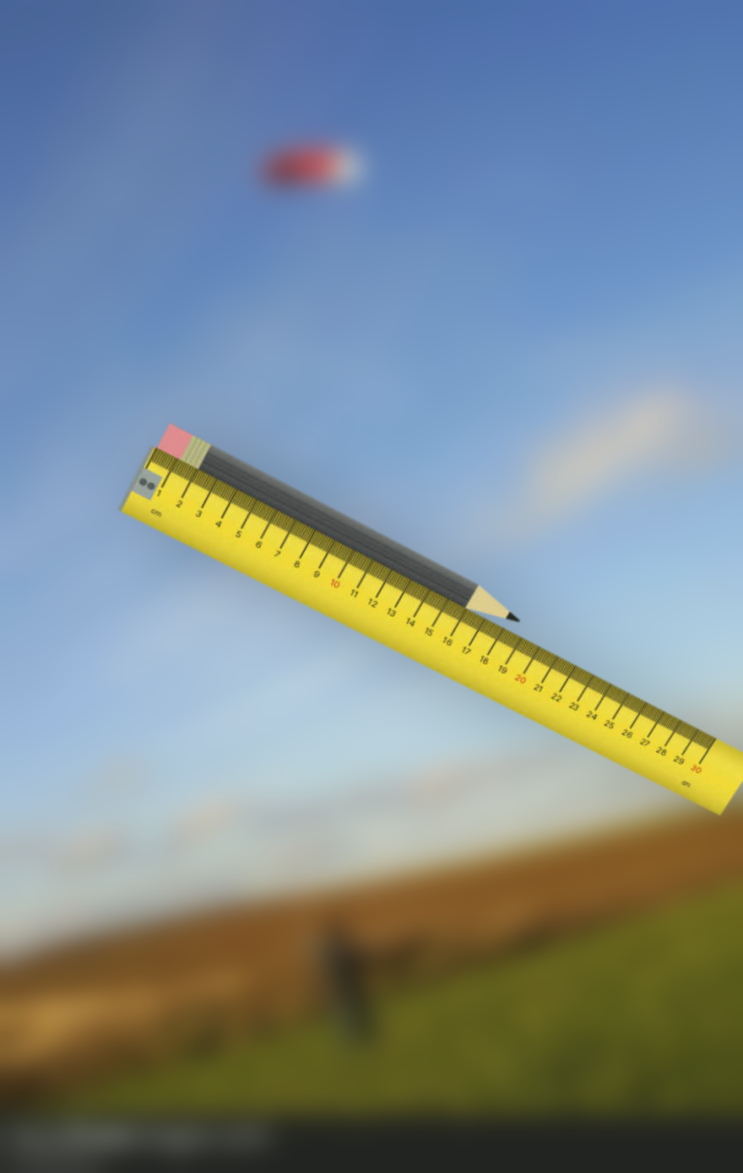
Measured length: 18.5 cm
